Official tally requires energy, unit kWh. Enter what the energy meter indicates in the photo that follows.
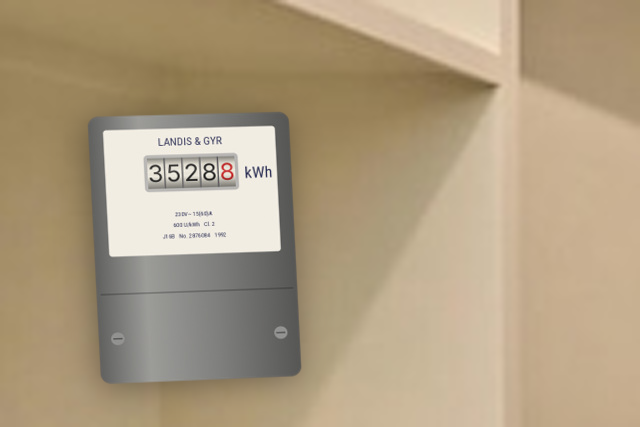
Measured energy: 3528.8 kWh
